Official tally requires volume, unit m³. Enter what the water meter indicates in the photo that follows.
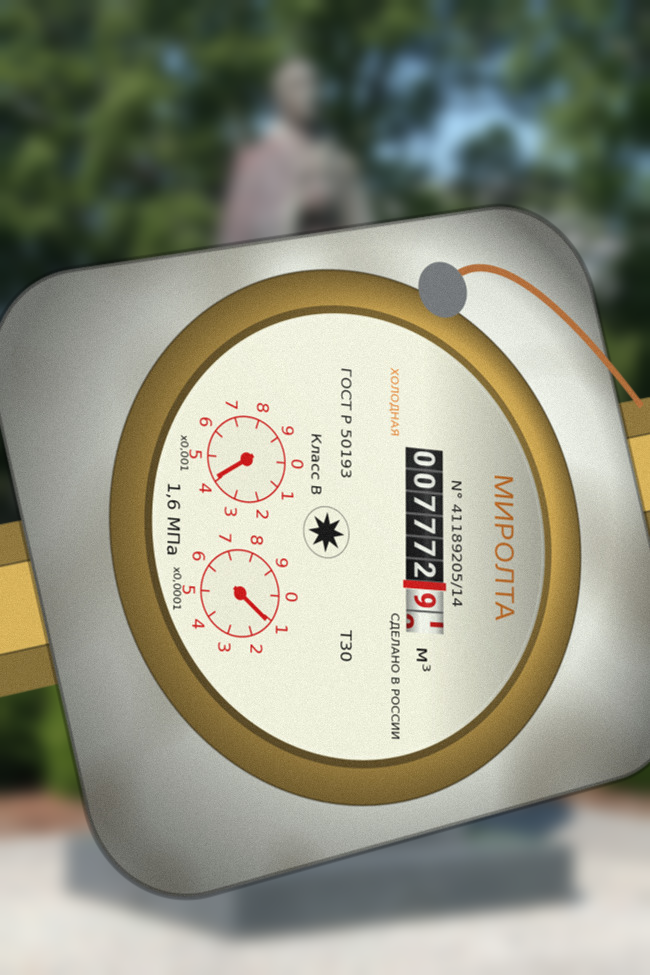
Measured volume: 7772.9141 m³
